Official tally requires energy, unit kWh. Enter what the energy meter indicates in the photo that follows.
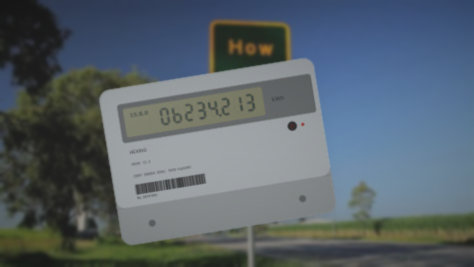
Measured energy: 6234.213 kWh
